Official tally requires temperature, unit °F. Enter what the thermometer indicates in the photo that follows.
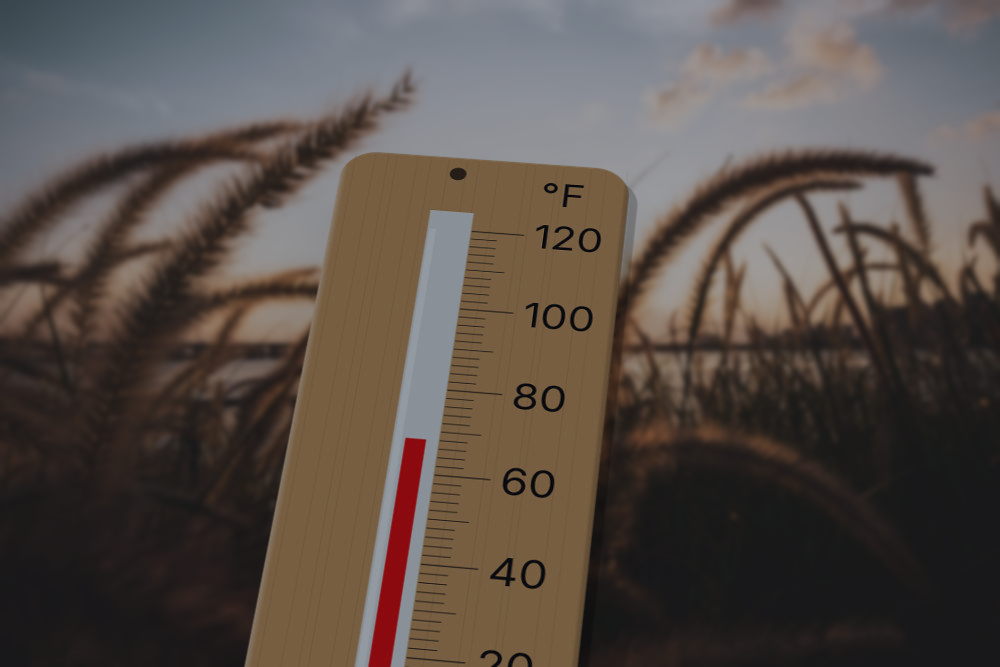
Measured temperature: 68 °F
